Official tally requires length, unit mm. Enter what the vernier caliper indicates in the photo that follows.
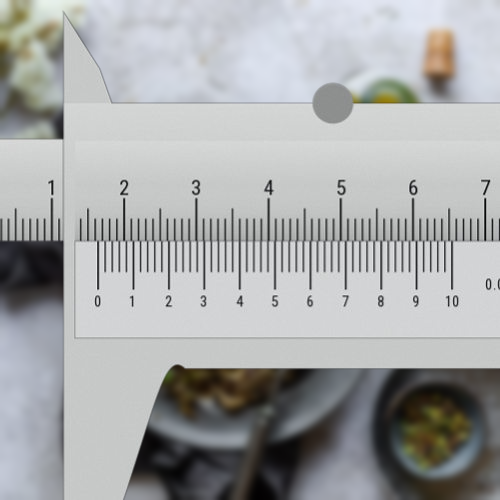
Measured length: 16.4 mm
